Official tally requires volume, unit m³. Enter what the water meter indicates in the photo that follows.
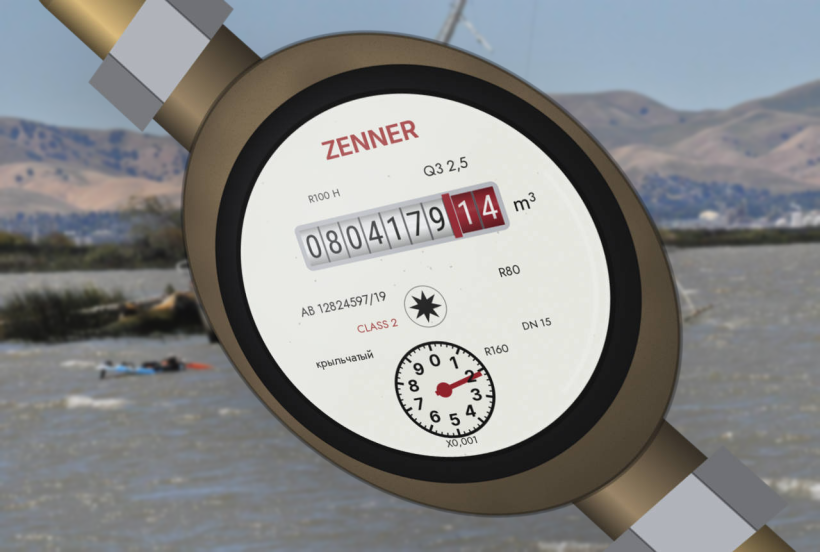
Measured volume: 804179.142 m³
